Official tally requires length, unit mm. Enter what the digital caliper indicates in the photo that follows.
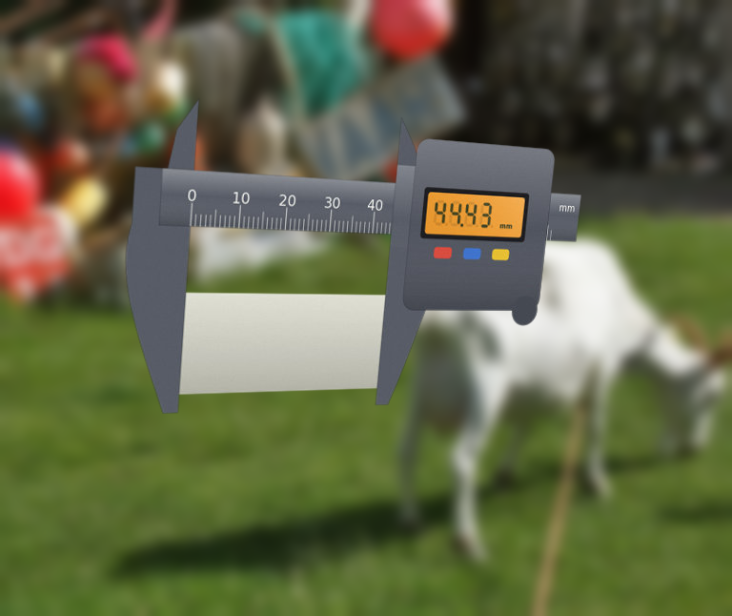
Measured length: 44.43 mm
